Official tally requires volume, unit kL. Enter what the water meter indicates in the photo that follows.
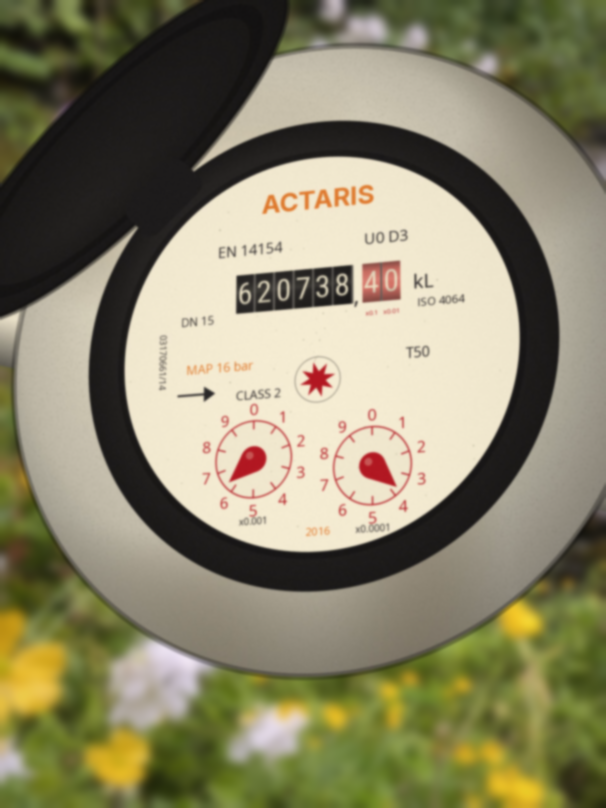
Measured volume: 620738.4063 kL
